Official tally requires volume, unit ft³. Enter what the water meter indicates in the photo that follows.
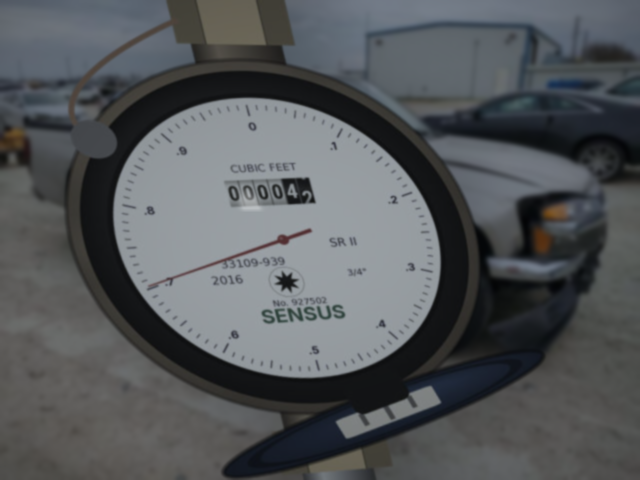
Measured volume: 41.70 ft³
